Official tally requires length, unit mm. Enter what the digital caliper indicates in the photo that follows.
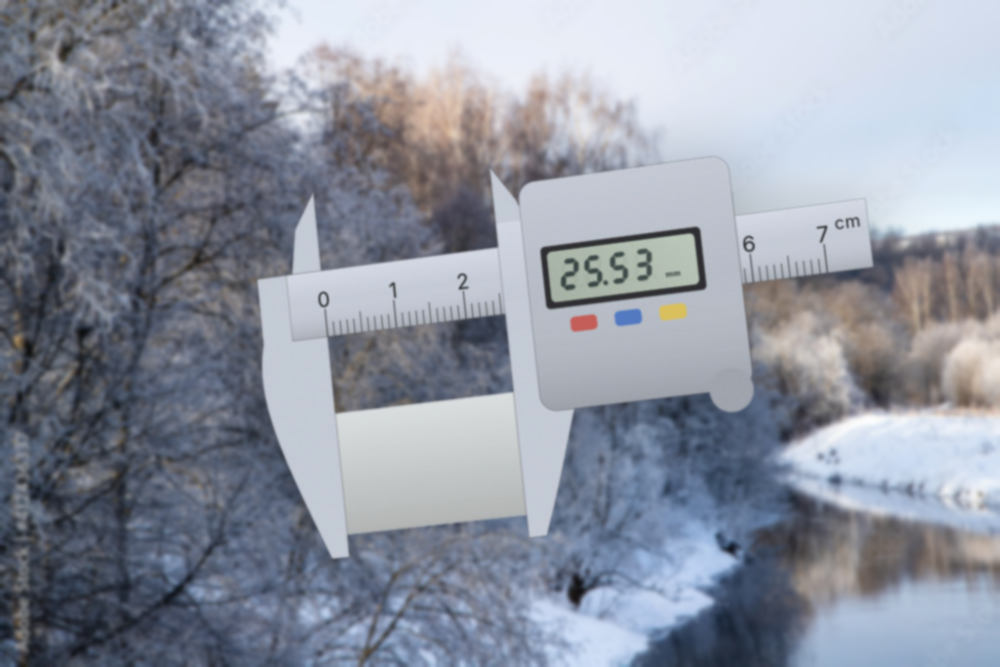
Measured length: 25.53 mm
